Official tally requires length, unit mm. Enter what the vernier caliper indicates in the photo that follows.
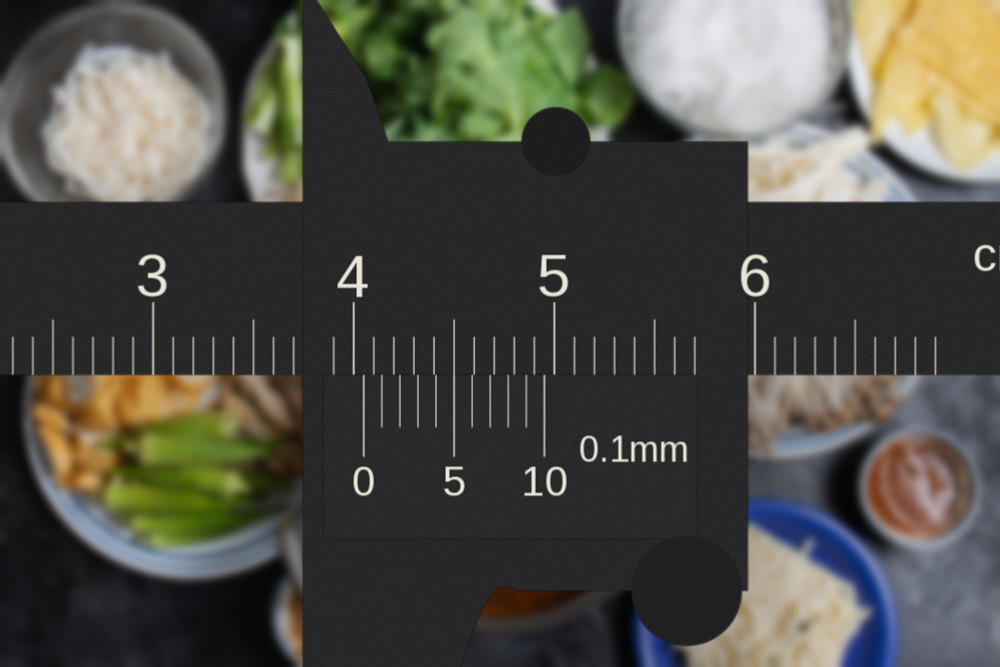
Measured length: 40.5 mm
